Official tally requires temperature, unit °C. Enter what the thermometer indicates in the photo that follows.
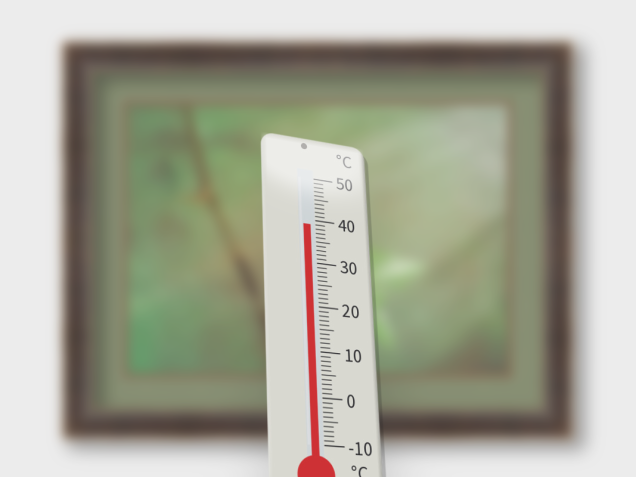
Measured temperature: 39 °C
